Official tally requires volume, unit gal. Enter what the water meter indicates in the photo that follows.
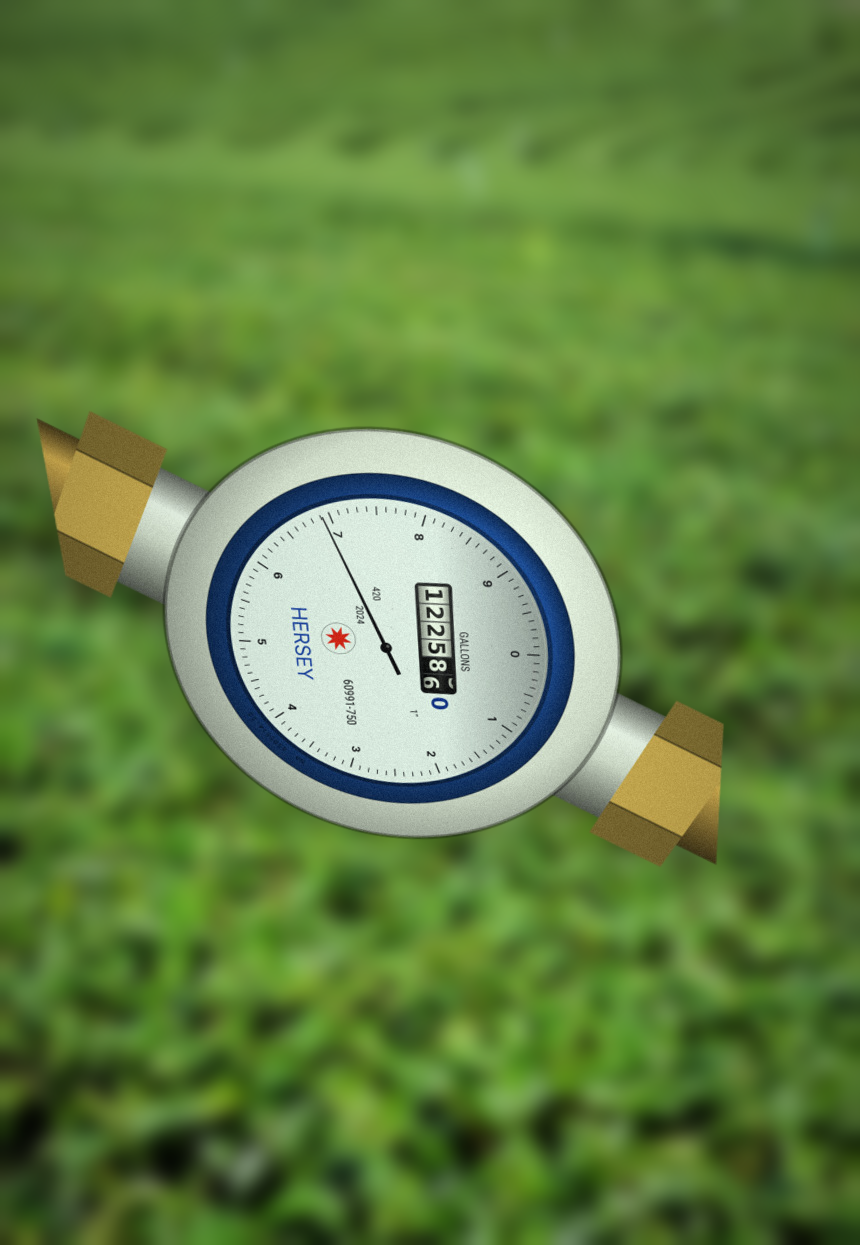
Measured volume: 1225856.9 gal
